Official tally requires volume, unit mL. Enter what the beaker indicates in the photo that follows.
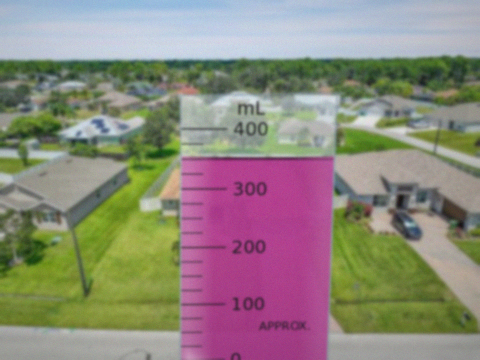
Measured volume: 350 mL
